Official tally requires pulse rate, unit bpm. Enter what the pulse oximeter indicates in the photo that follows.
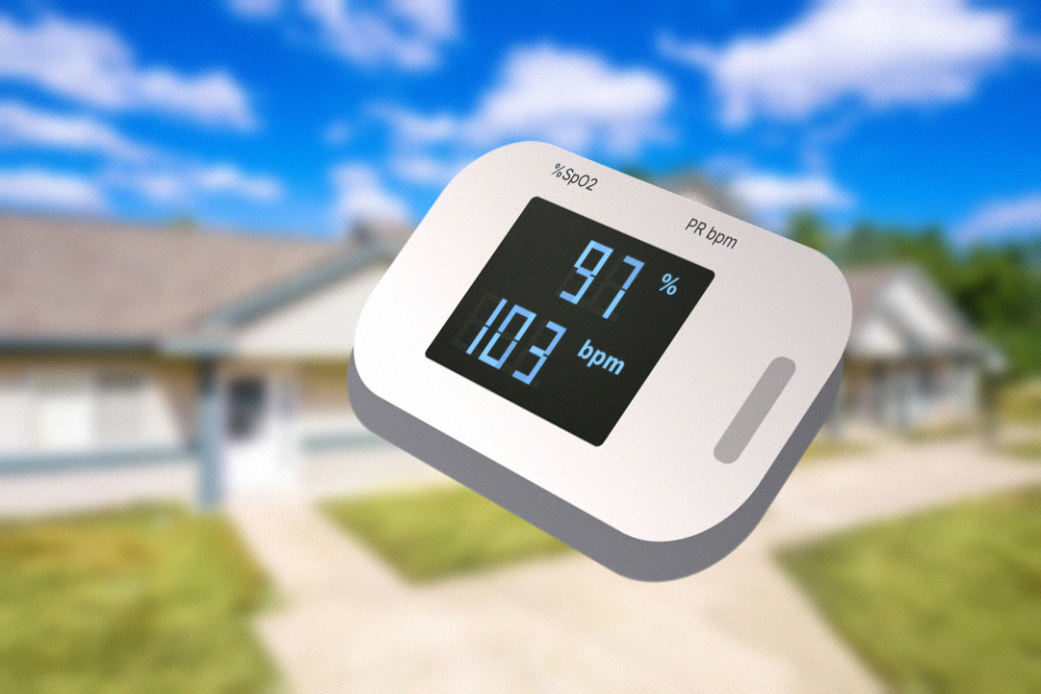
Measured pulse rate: 103 bpm
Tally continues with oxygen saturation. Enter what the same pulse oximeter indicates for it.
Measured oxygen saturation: 97 %
